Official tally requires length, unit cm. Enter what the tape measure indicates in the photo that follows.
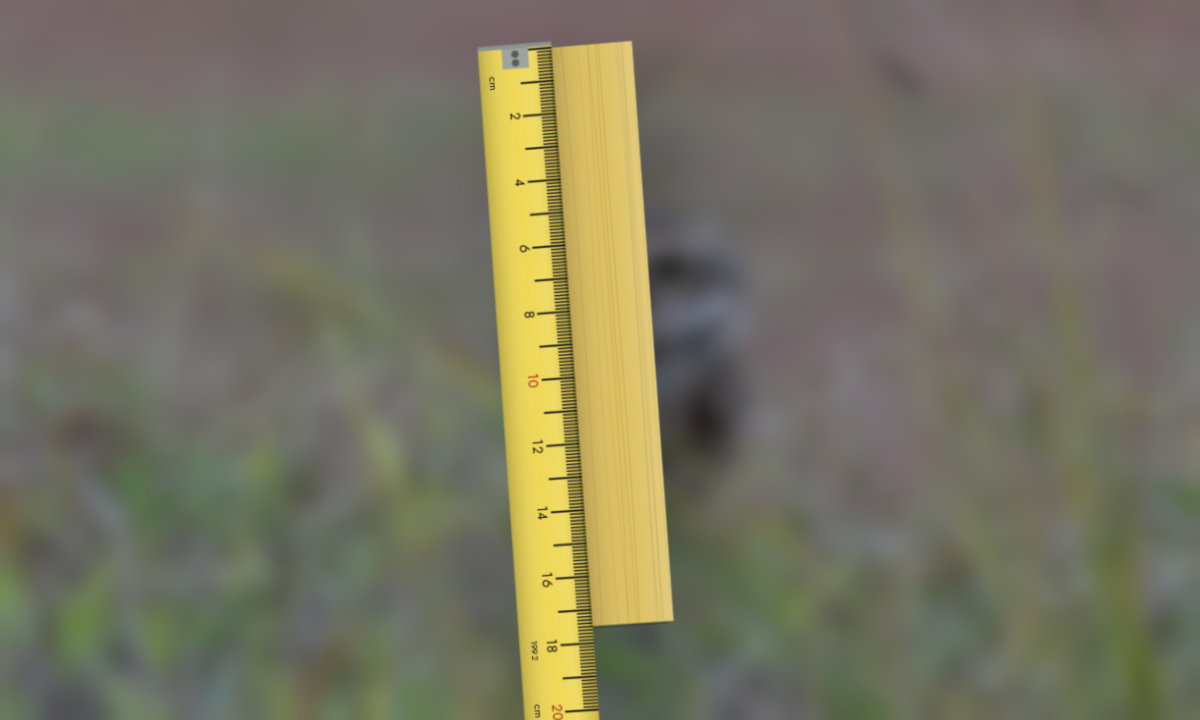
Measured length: 17.5 cm
